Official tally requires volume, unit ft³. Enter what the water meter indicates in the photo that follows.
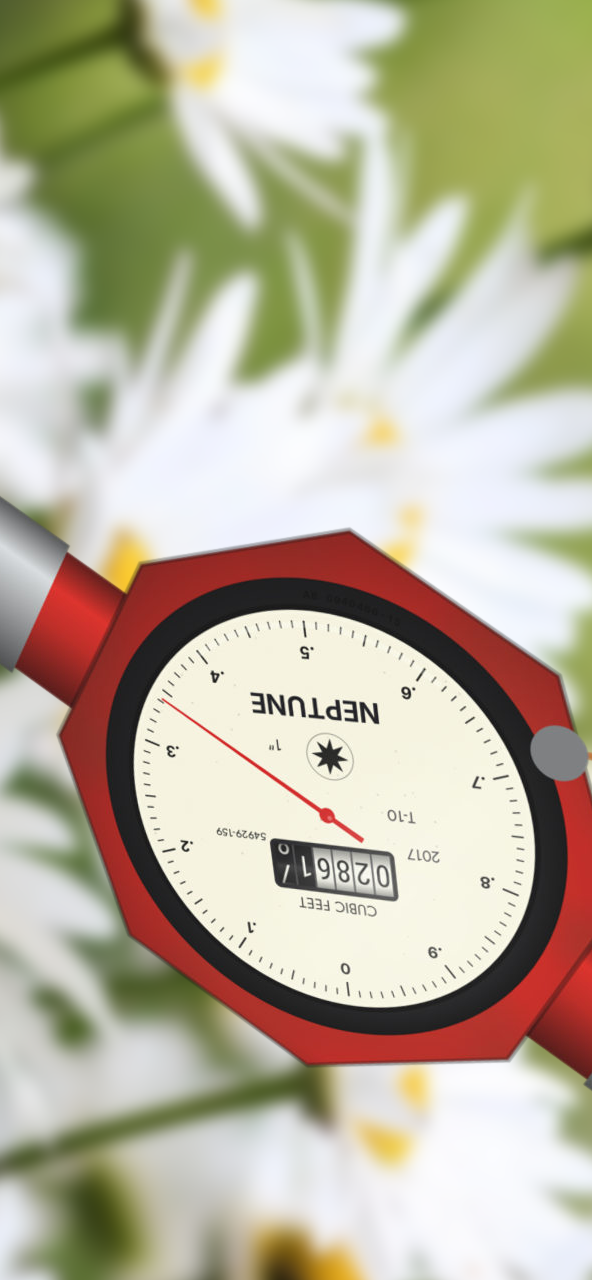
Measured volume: 28617.34 ft³
